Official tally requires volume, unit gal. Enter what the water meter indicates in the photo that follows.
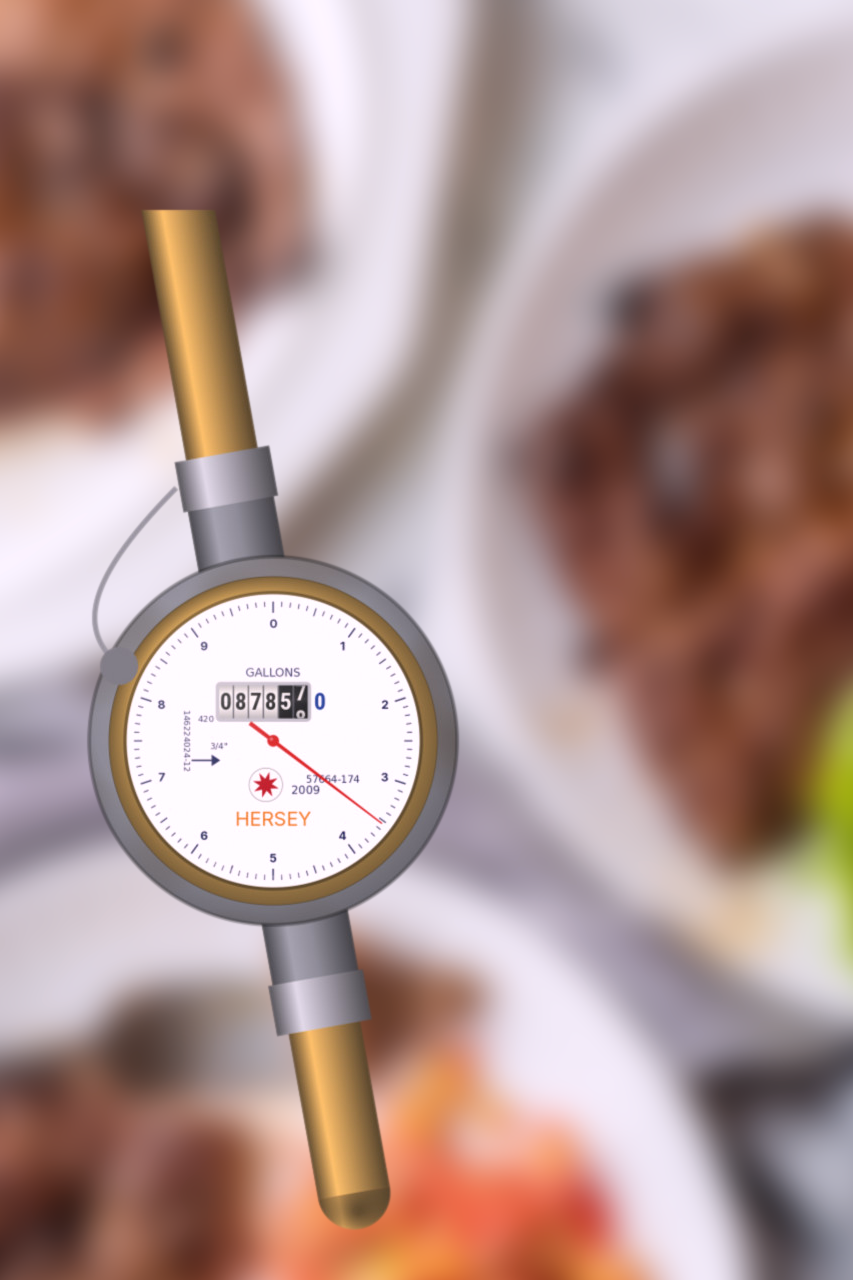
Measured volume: 878573.5 gal
